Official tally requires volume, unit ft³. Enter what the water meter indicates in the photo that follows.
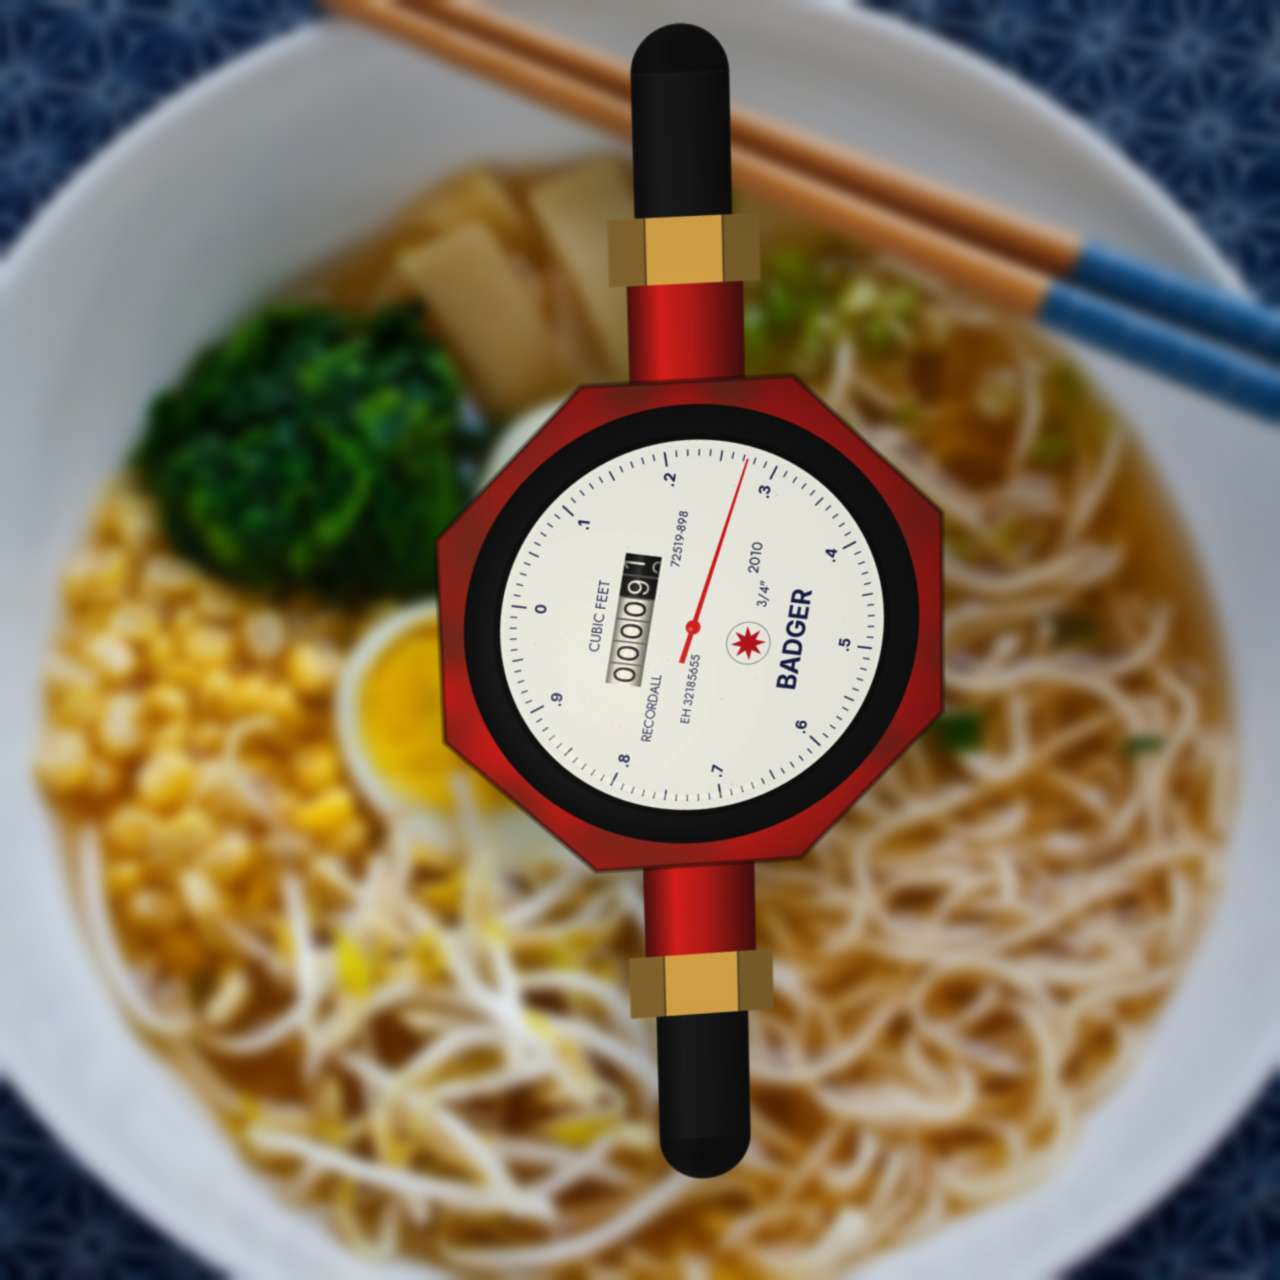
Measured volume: 91.27 ft³
